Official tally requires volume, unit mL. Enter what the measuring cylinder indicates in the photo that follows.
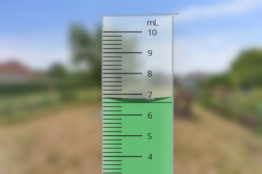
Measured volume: 6.6 mL
